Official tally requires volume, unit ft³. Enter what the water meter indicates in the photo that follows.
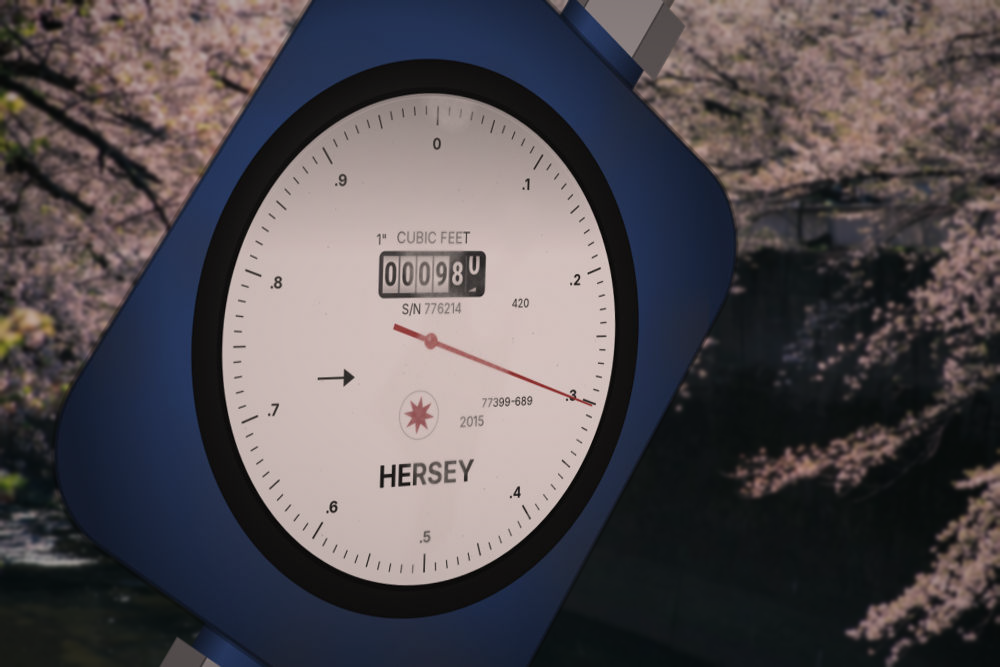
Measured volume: 980.30 ft³
